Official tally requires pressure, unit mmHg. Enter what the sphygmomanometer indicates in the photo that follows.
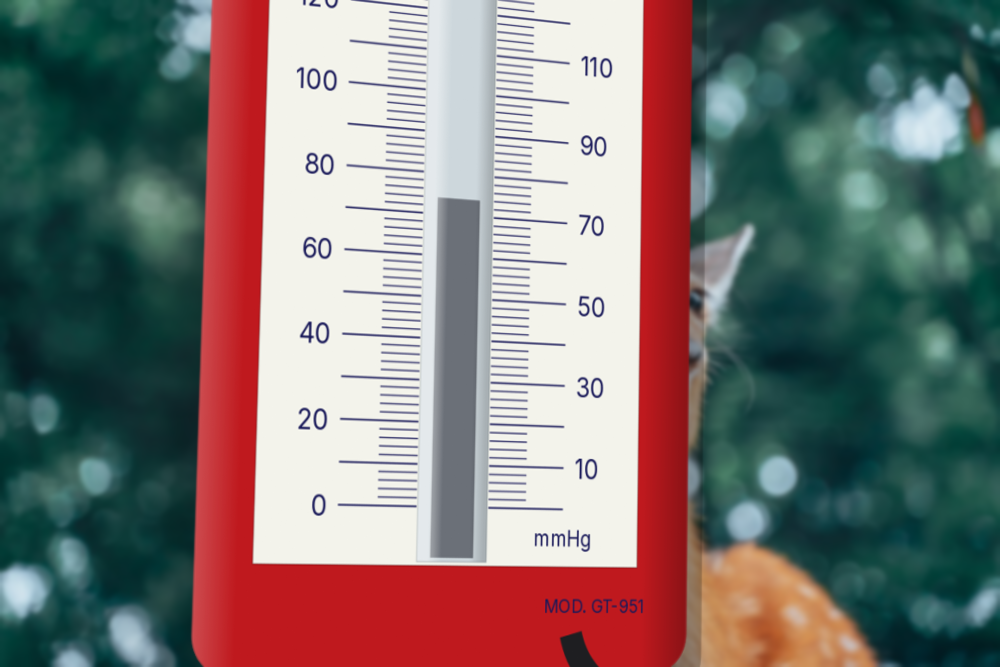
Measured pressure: 74 mmHg
